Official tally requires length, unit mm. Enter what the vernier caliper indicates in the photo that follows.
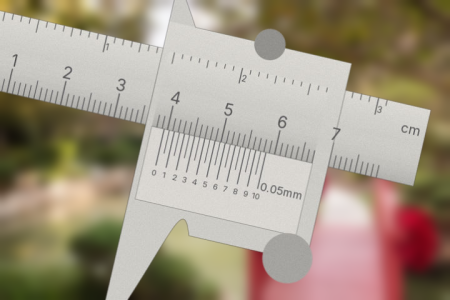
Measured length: 39.4 mm
